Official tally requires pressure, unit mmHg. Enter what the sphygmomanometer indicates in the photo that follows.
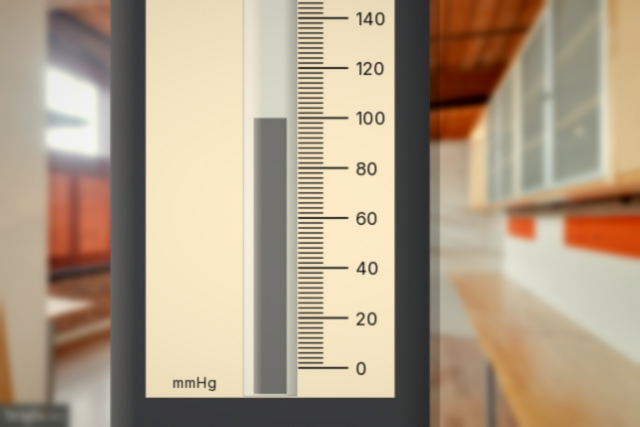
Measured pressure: 100 mmHg
